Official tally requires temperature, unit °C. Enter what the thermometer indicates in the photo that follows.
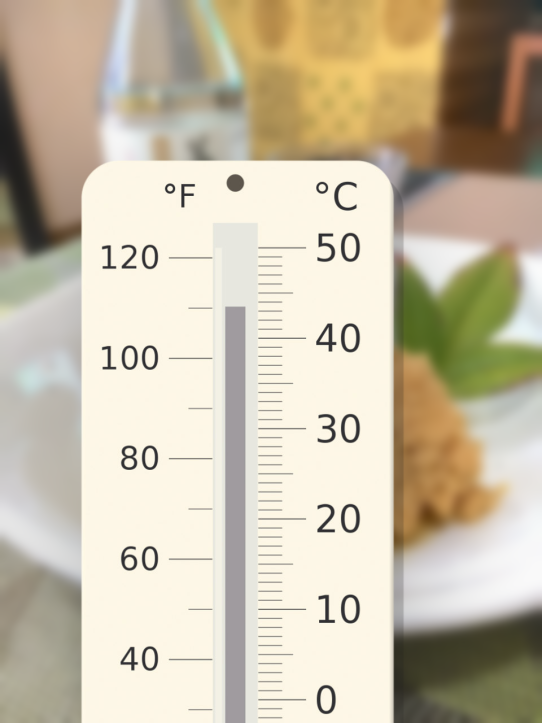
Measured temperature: 43.5 °C
